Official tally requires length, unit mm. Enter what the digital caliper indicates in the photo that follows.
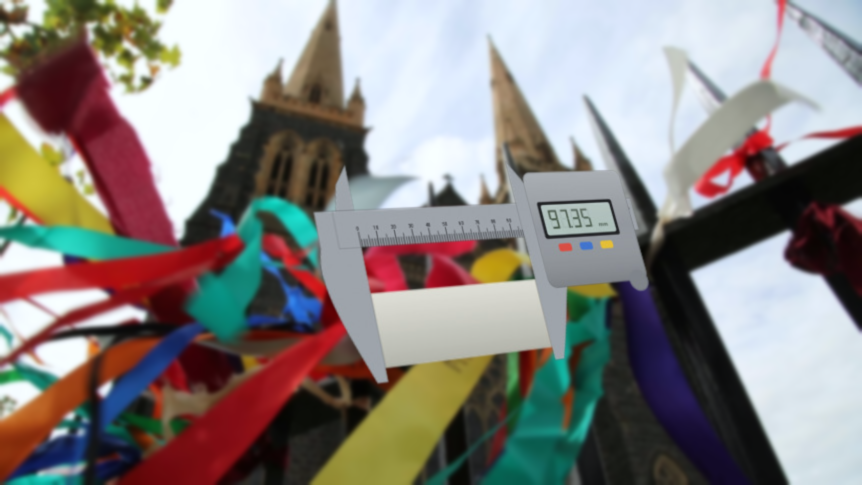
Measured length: 97.35 mm
